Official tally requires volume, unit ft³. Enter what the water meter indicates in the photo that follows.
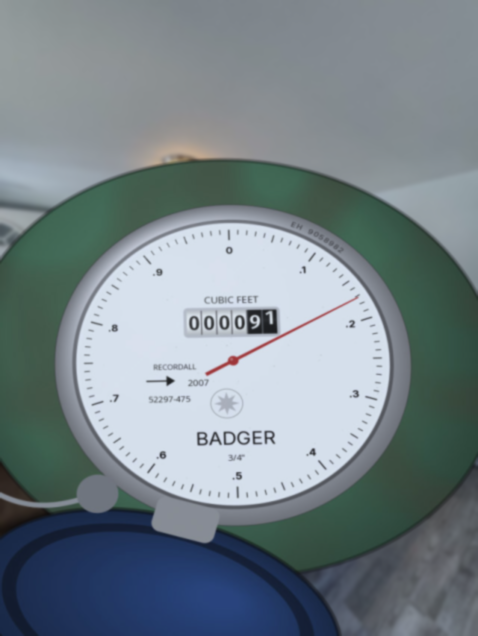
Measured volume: 91.17 ft³
